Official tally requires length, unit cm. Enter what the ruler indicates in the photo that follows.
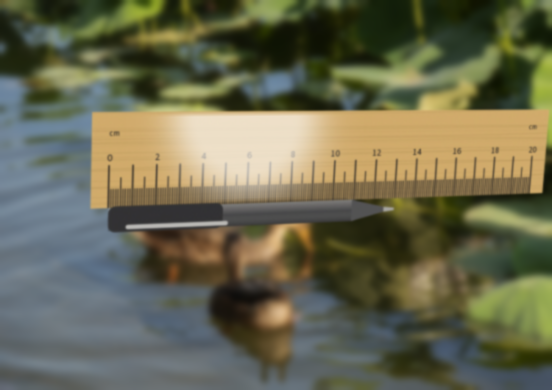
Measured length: 13 cm
